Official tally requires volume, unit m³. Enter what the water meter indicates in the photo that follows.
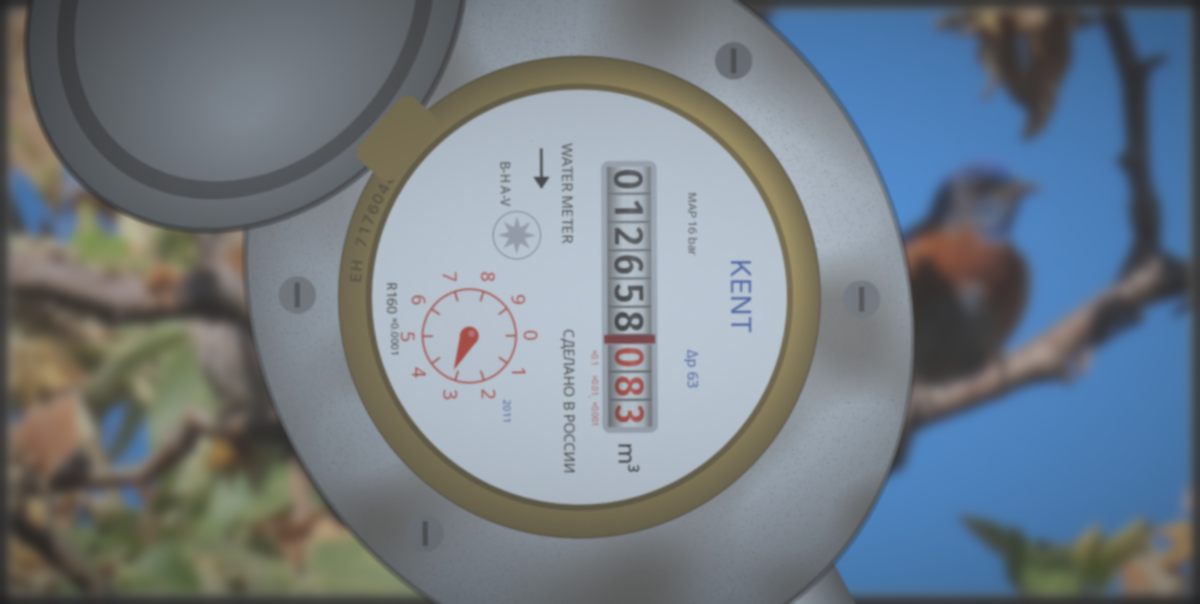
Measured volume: 12658.0833 m³
